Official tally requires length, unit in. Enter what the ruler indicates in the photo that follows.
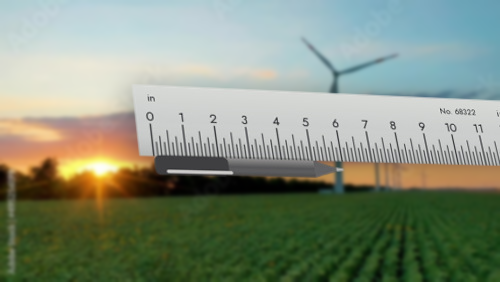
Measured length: 6 in
